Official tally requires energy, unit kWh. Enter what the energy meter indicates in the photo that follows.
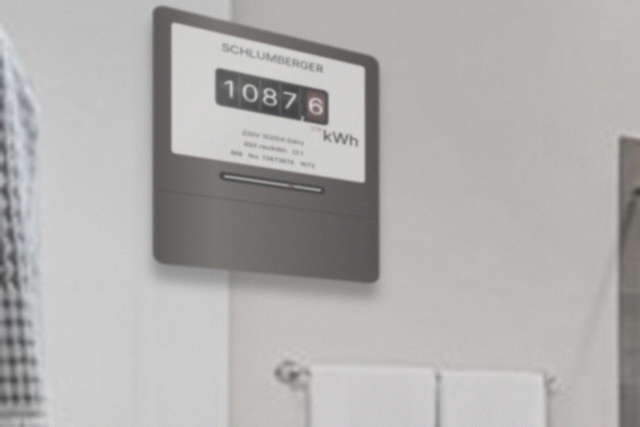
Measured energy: 1087.6 kWh
